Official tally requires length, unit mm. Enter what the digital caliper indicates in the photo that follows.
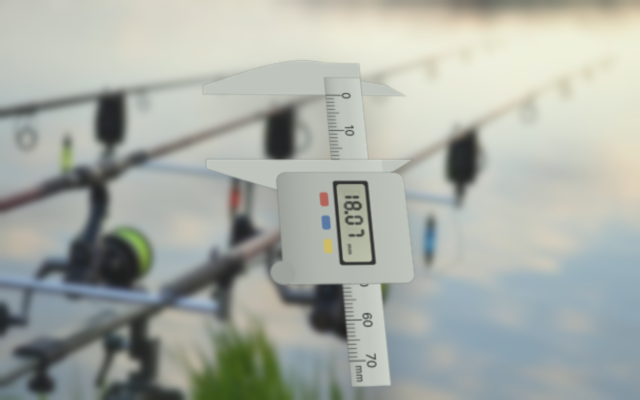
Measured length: 18.07 mm
